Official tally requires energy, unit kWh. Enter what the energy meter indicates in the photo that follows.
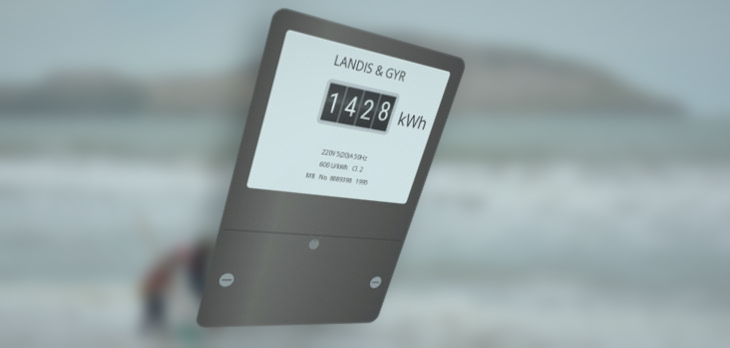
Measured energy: 1428 kWh
